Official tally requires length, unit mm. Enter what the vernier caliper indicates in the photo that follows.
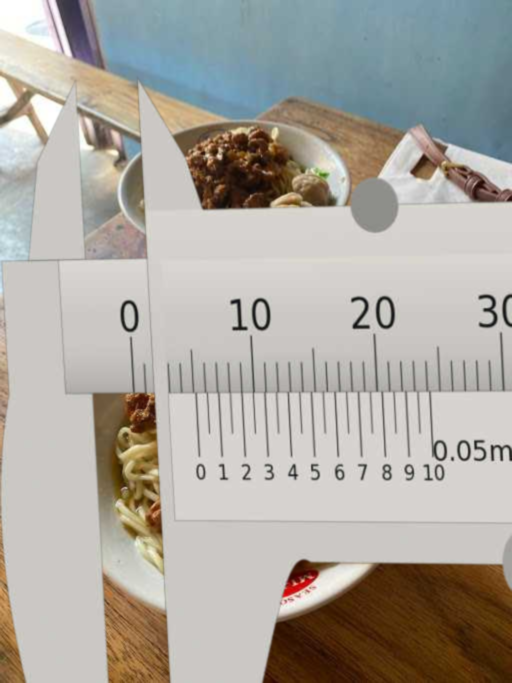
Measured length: 5.2 mm
